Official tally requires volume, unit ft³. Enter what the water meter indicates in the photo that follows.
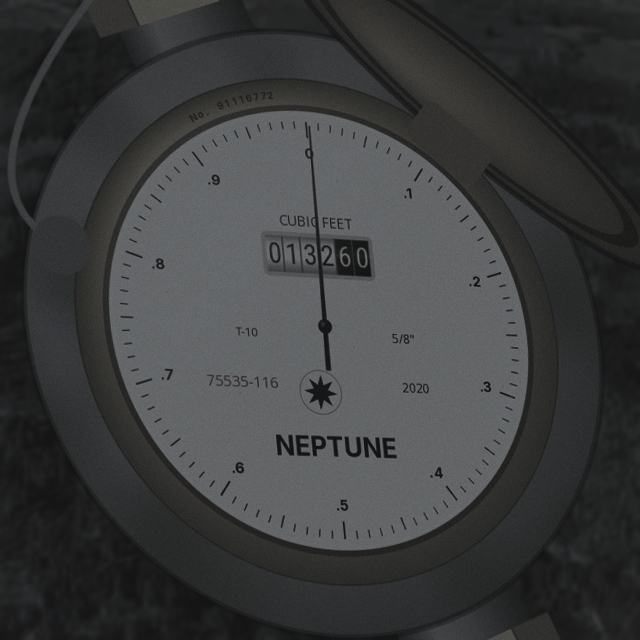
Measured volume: 13260.00 ft³
